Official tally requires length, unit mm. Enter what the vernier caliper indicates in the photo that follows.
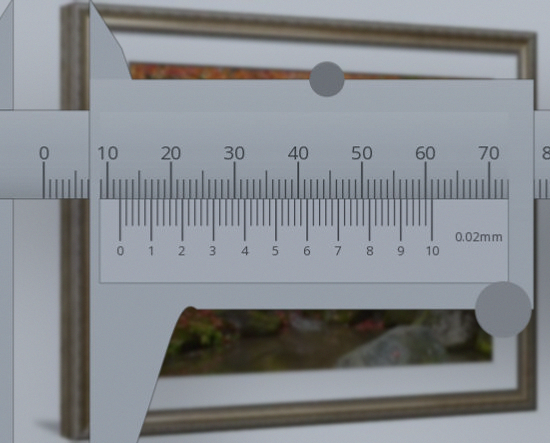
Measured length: 12.0 mm
